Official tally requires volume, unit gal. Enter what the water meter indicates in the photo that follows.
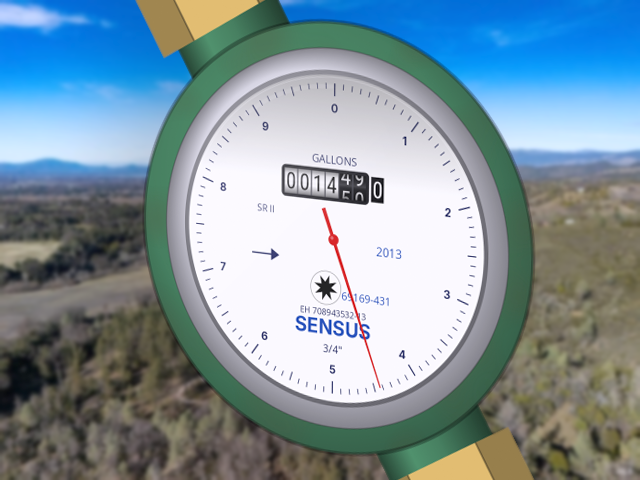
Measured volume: 14494.4 gal
